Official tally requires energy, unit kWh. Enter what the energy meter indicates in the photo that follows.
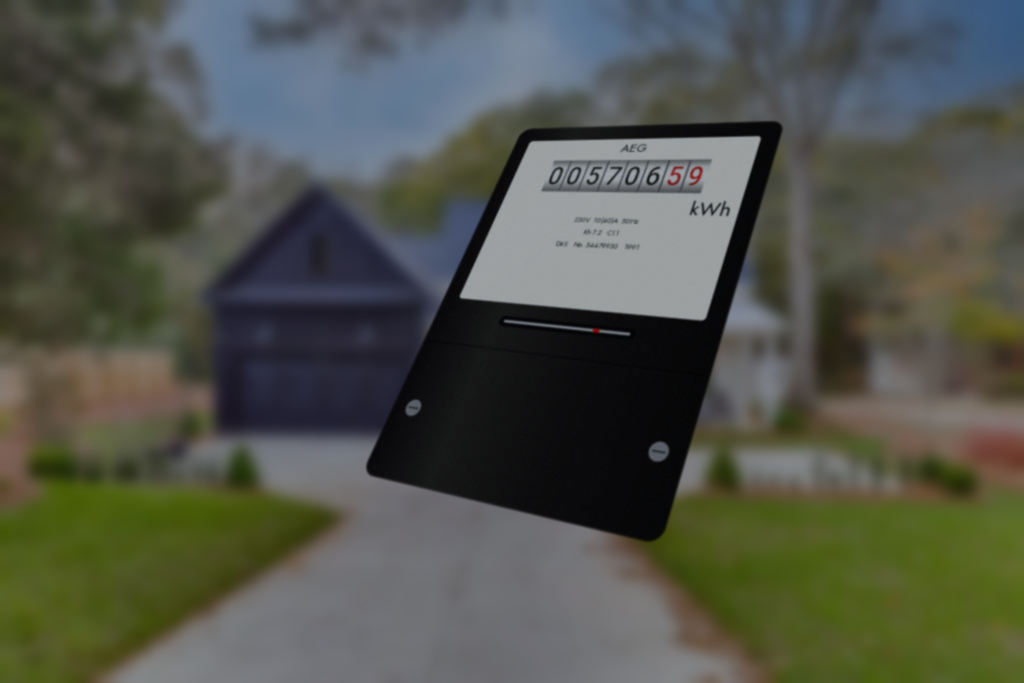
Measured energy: 5706.59 kWh
